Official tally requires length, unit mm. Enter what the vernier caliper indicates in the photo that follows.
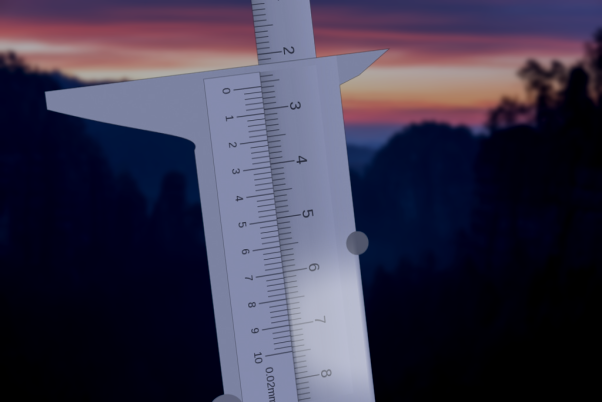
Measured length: 25.8 mm
